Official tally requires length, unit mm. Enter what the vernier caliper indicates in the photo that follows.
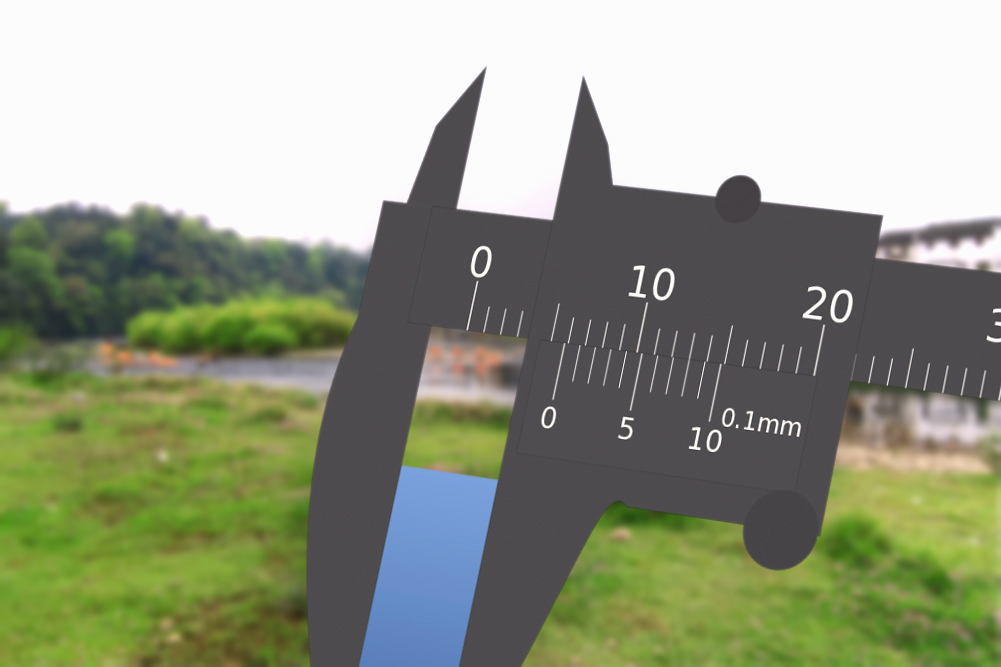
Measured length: 5.8 mm
